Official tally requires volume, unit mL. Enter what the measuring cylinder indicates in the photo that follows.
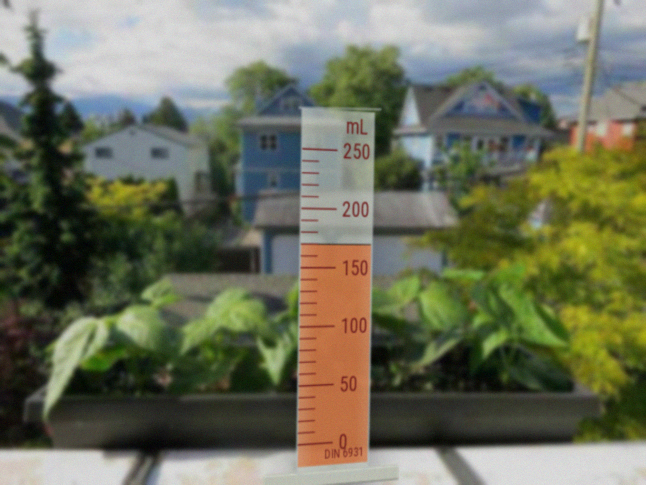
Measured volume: 170 mL
